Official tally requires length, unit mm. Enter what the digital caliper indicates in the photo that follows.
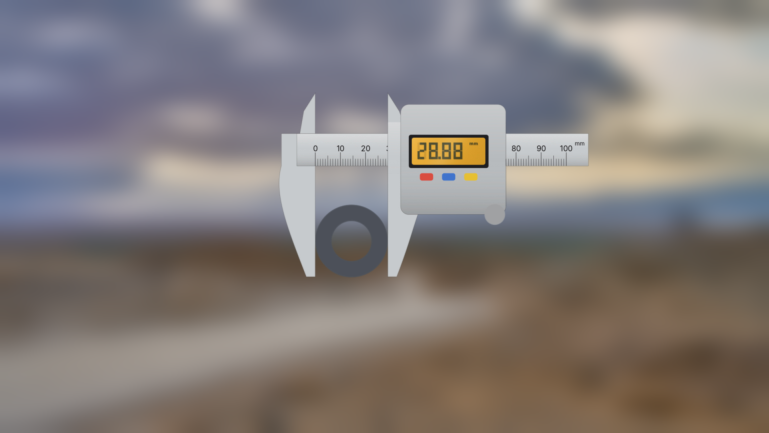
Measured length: 28.88 mm
